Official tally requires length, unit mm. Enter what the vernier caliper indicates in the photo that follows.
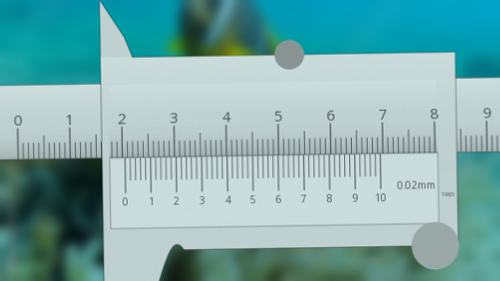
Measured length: 20.5 mm
